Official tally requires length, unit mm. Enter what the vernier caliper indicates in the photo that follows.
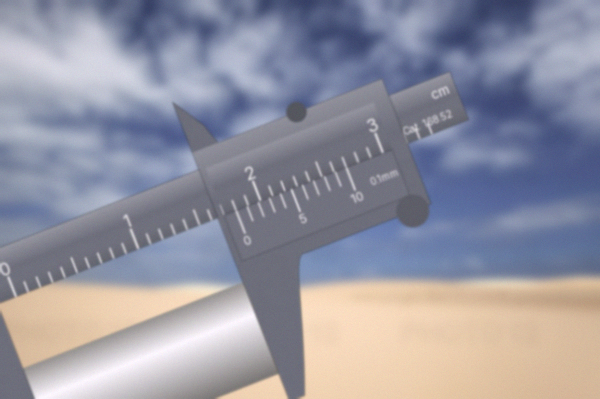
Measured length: 18.0 mm
